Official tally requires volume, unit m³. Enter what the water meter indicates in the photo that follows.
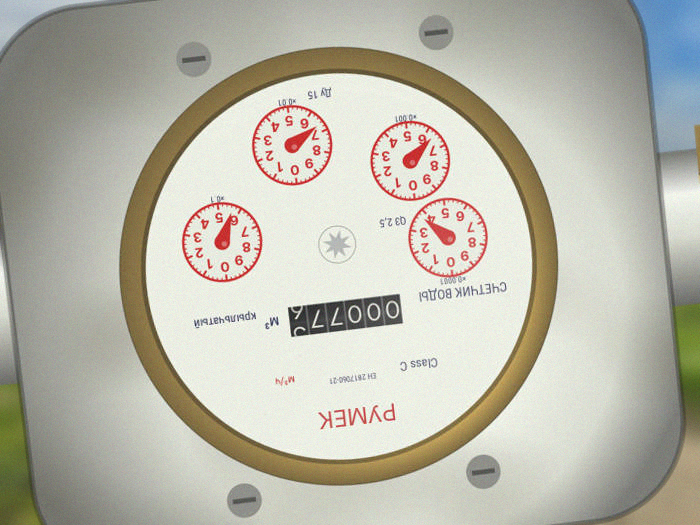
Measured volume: 775.5663 m³
